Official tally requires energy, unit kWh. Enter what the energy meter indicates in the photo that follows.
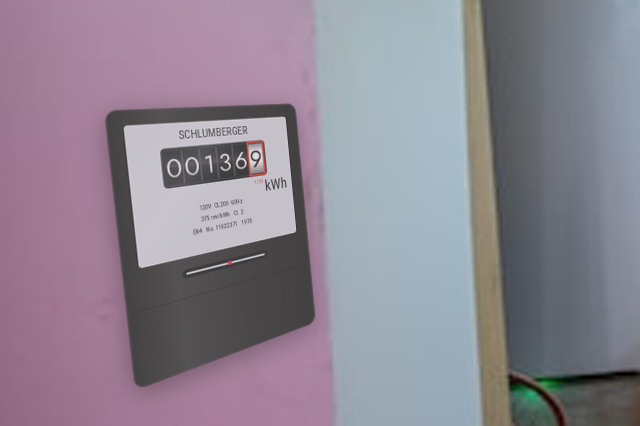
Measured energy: 136.9 kWh
